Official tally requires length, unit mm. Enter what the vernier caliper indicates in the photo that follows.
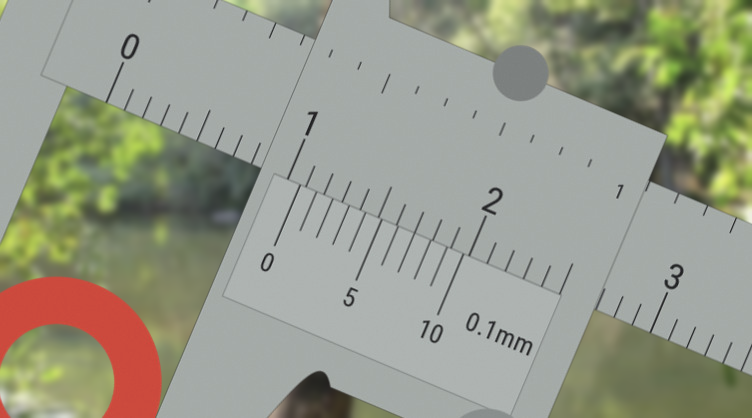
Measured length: 10.7 mm
